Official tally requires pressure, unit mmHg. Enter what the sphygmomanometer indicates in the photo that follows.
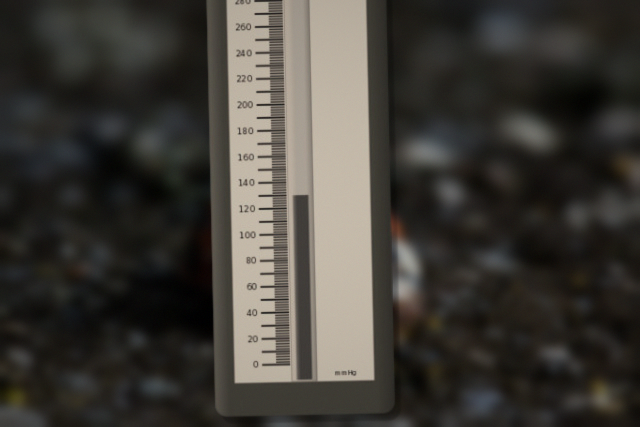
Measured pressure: 130 mmHg
